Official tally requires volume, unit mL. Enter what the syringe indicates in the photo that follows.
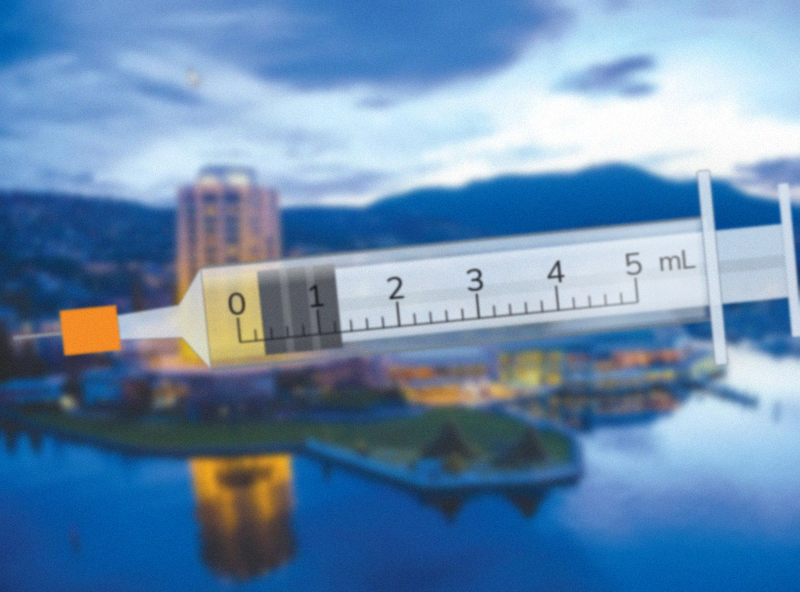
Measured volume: 0.3 mL
